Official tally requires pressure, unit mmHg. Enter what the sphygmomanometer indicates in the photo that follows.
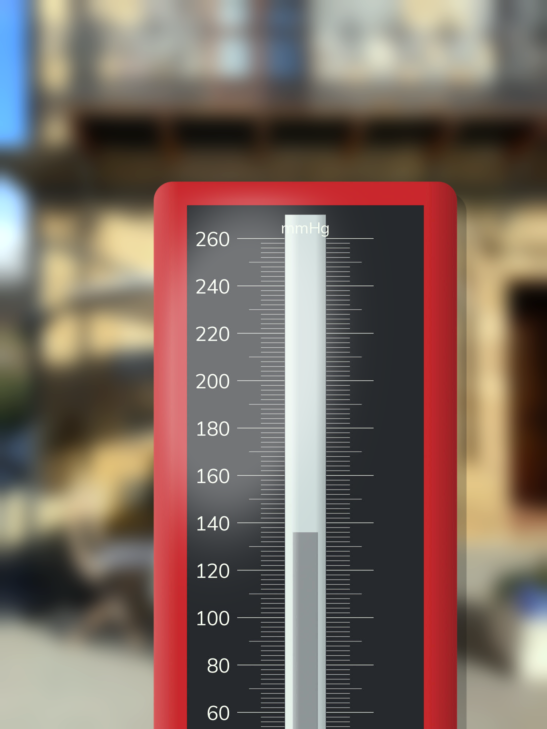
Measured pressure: 136 mmHg
